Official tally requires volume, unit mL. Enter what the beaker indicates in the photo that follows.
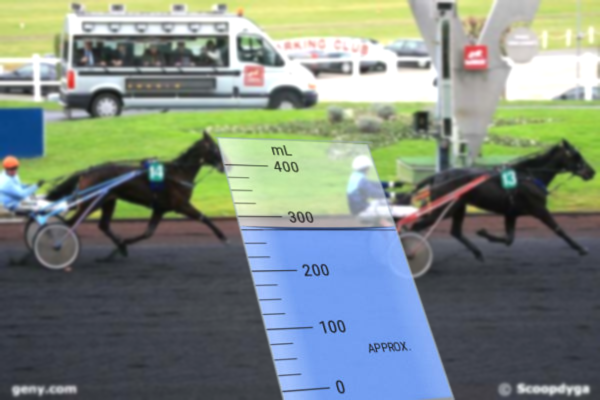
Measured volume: 275 mL
